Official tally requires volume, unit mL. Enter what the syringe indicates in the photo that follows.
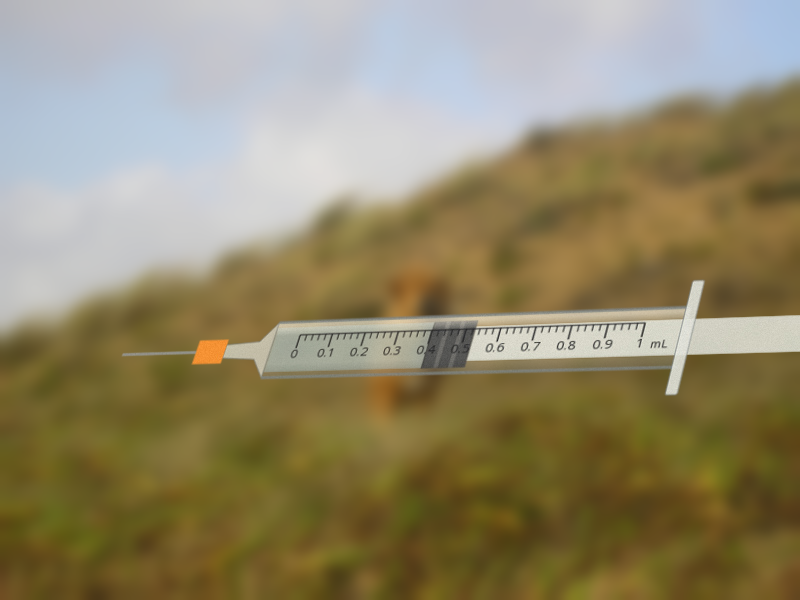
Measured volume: 0.4 mL
